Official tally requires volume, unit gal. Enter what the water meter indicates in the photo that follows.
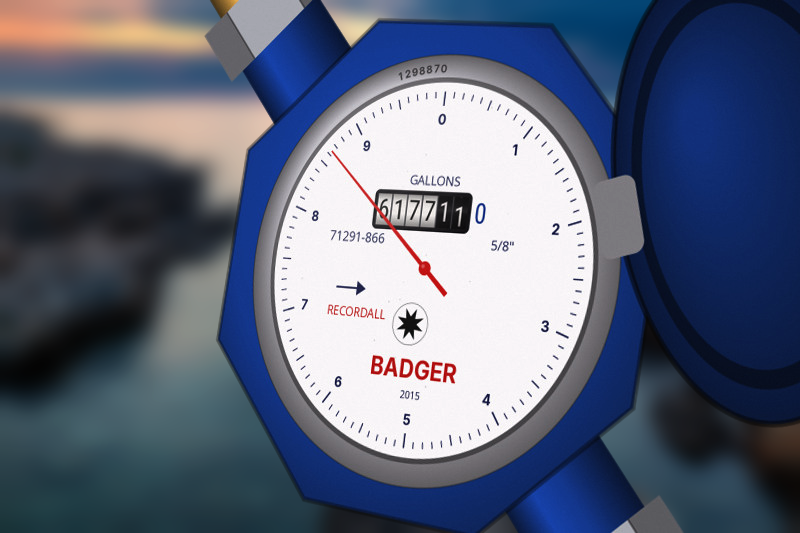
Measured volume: 6177108.6 gal
